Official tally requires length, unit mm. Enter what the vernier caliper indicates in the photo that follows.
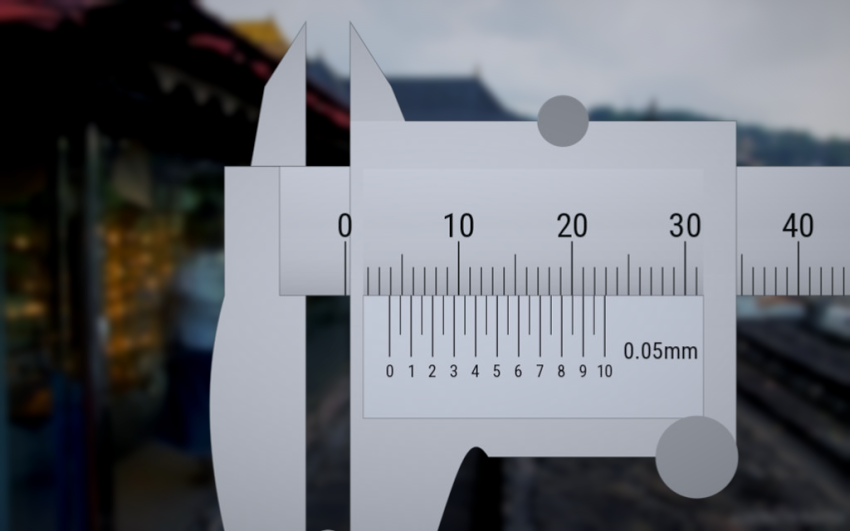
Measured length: 3.9 mm
